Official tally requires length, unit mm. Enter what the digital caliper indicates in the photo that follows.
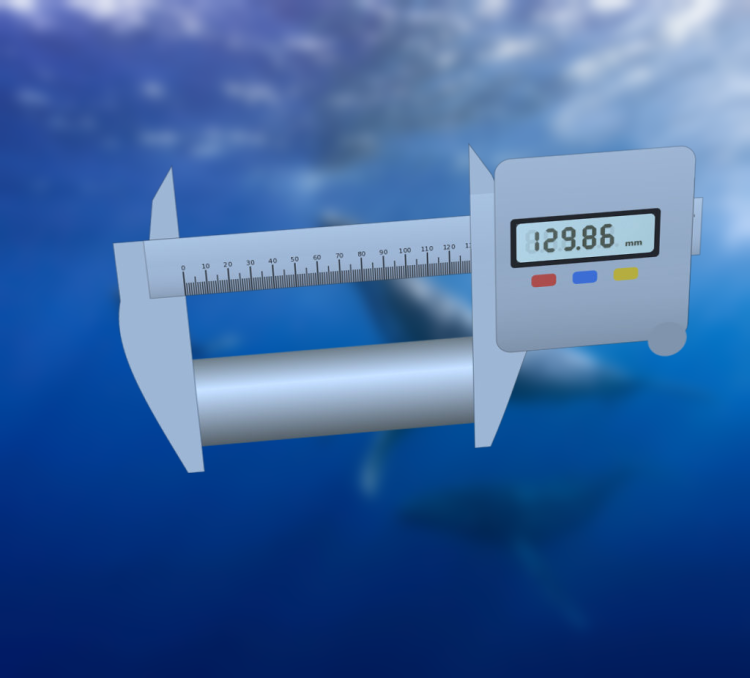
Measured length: 129.86 mm
